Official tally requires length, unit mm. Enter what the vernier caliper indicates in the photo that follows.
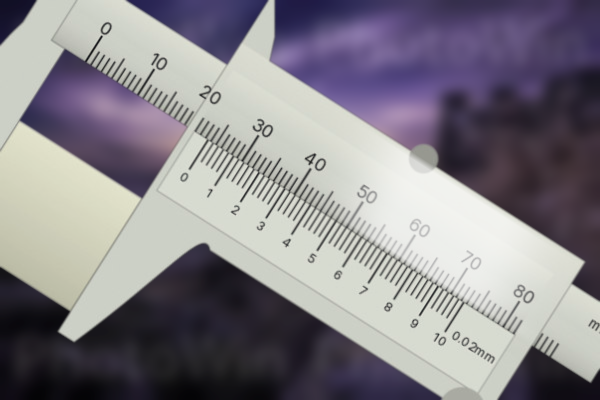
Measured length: 23.5 mm
